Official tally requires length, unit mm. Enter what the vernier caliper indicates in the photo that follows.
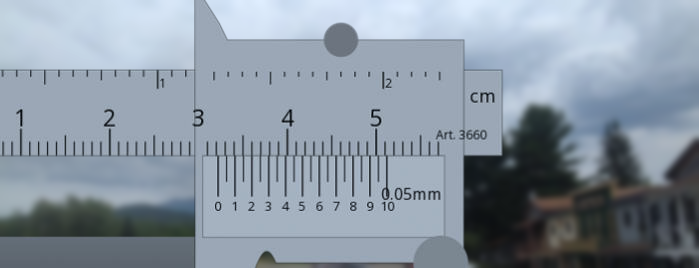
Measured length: 32.2 mm
